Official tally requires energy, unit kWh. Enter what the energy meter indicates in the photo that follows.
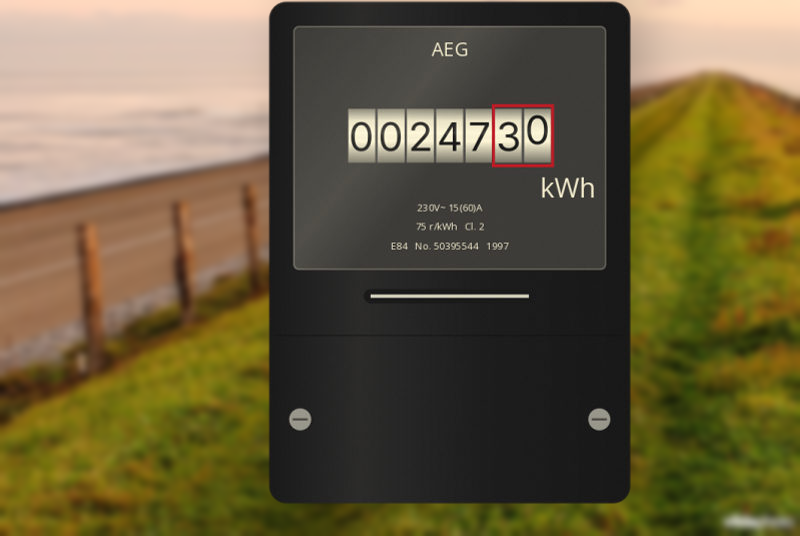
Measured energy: 247.30 kWh
